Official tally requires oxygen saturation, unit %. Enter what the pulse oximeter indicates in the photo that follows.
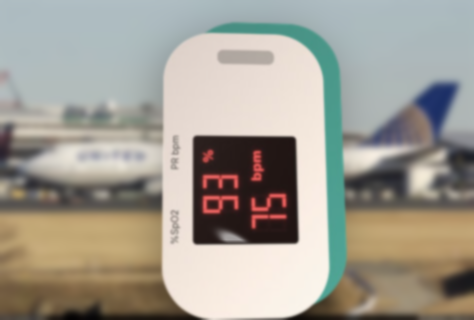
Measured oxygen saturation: 93 %
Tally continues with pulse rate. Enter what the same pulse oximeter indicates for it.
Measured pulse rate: 75 bpm
